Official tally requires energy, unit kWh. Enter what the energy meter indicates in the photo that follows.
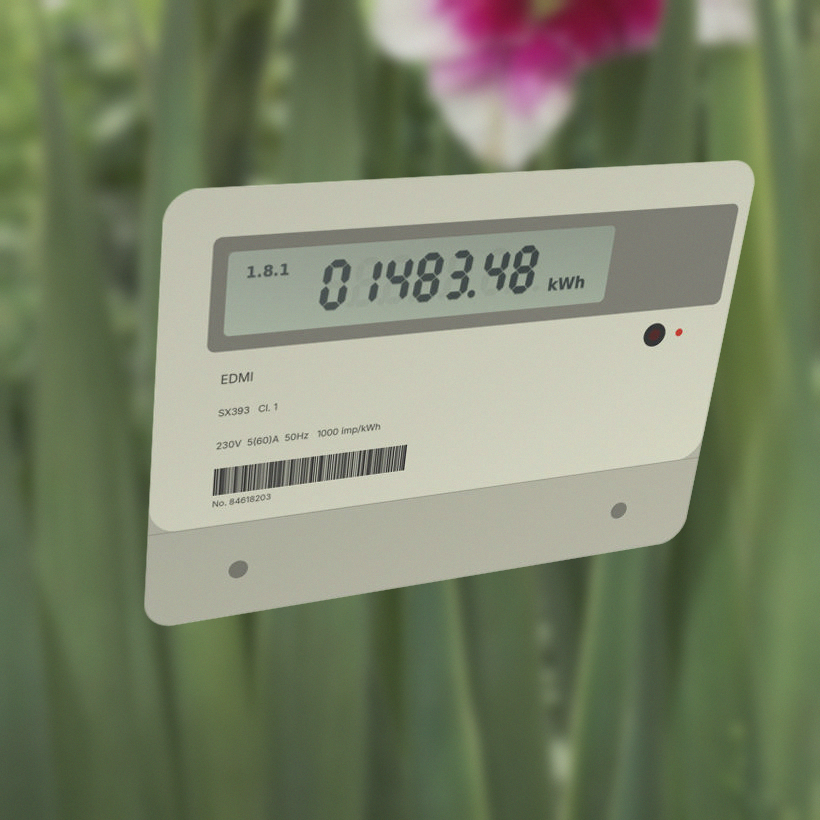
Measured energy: 1483.48 kWh
